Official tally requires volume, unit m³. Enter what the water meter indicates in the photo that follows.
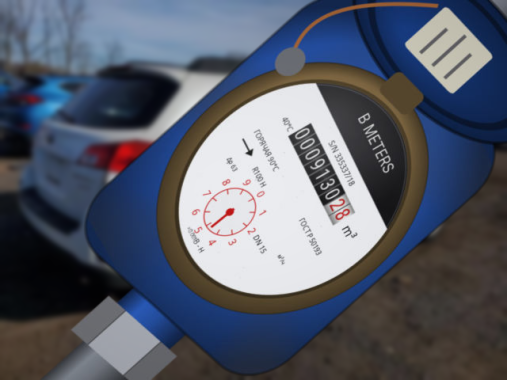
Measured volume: 9130.284 m³
